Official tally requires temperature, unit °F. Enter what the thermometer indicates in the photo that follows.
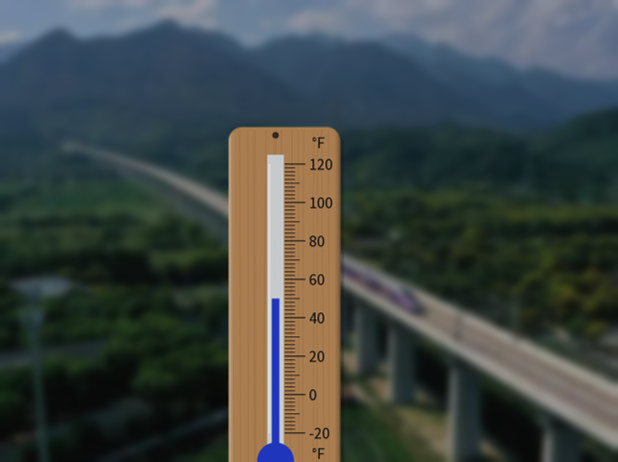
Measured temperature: 50 °F
